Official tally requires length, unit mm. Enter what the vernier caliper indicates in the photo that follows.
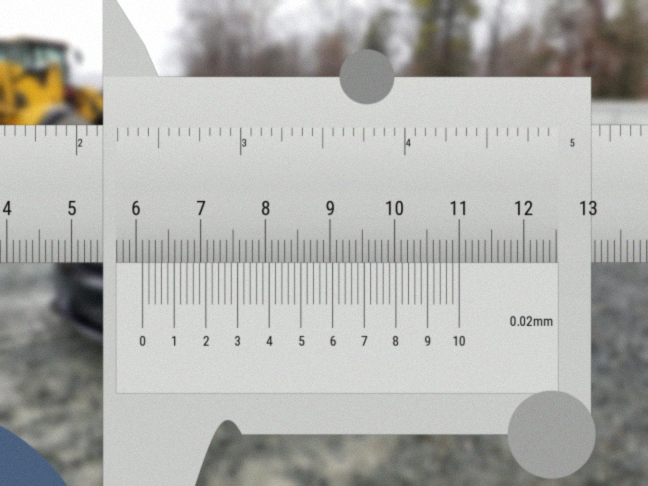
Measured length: 61.0 mm
